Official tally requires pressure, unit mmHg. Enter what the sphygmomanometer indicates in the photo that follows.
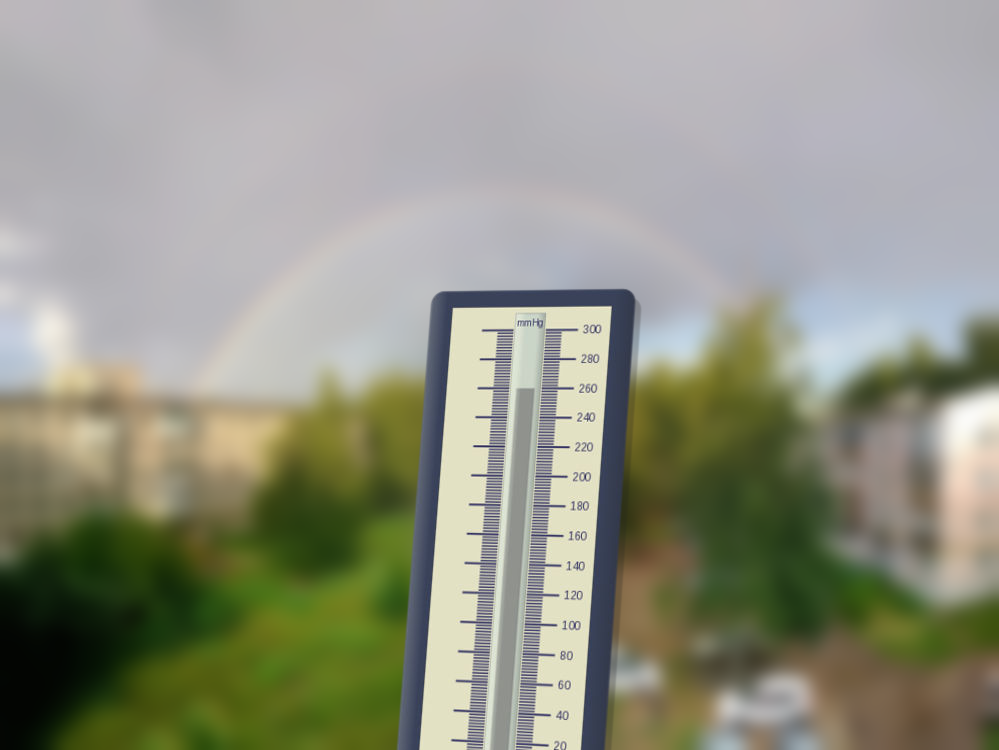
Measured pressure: 260 mmHg
